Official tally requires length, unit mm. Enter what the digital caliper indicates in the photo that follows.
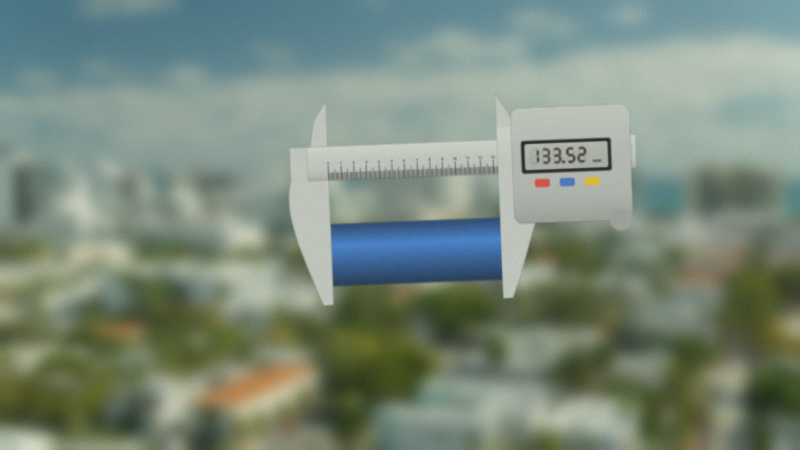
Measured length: 133.52 mm
